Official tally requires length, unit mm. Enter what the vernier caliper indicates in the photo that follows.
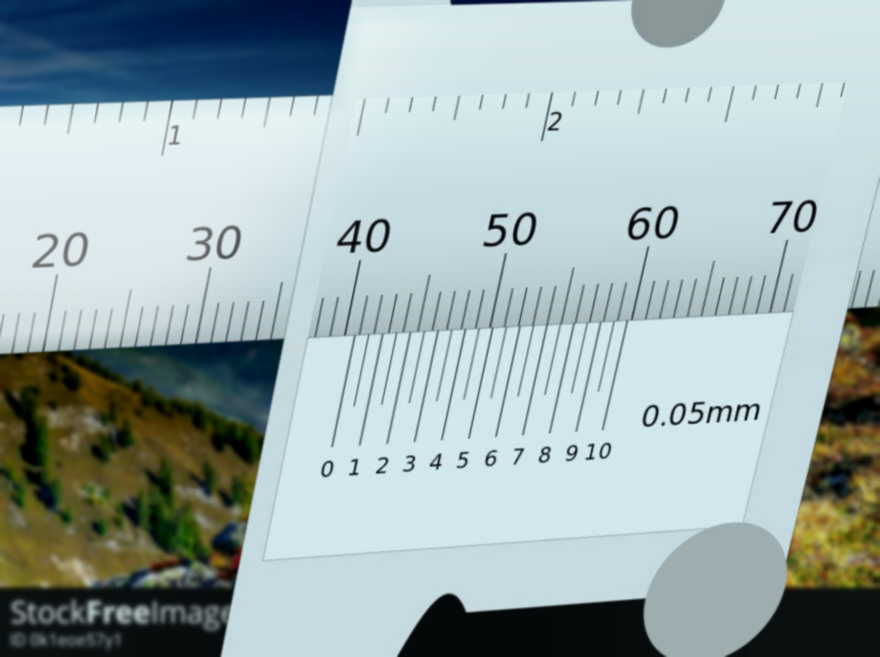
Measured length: 40.7 mm
